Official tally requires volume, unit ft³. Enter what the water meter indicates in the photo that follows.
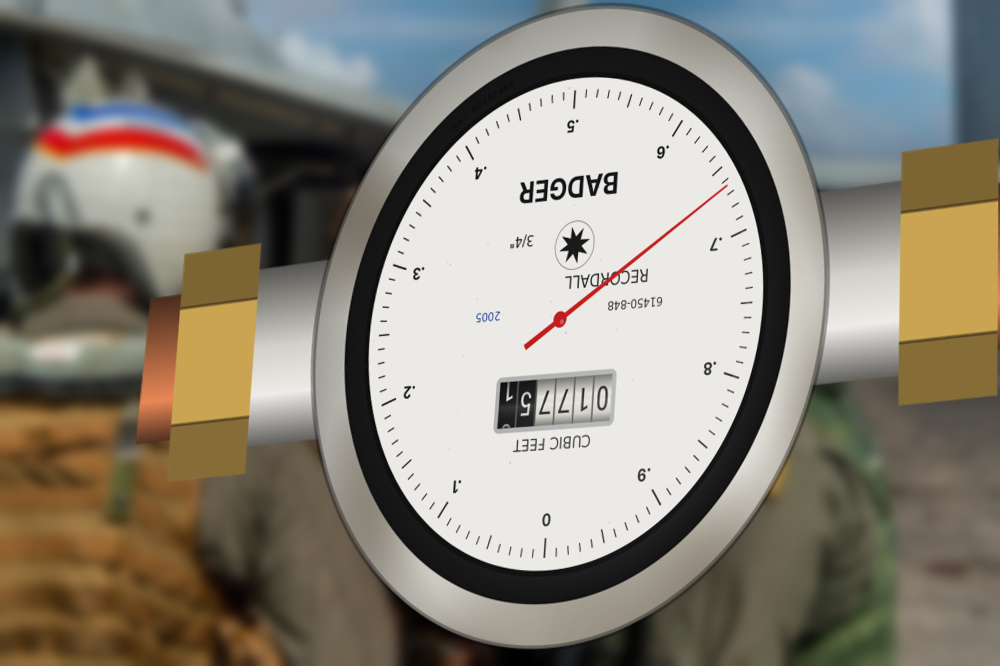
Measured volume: 17750.66 ft³
